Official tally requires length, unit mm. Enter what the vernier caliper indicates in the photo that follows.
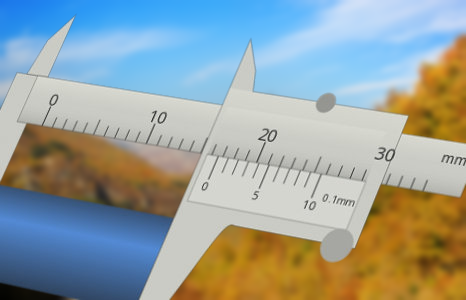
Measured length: 16.6 mm
